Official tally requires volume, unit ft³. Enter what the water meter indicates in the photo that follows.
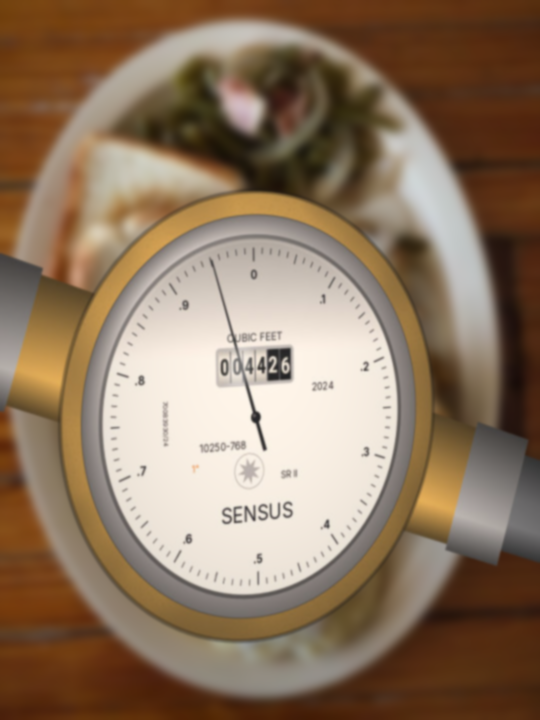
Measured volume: 4425.95 ft³
